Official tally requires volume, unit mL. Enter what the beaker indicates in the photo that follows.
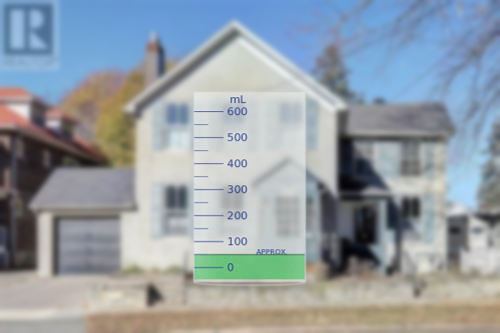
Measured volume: 50 mL
